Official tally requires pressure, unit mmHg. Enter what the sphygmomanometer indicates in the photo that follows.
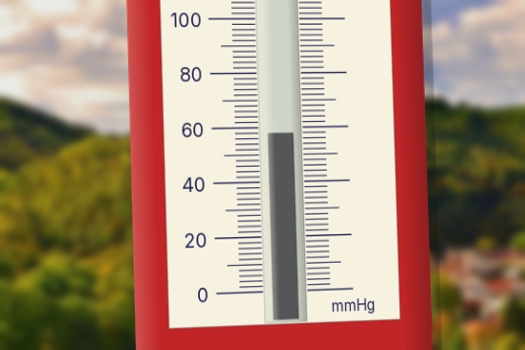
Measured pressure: 58 mmHg
